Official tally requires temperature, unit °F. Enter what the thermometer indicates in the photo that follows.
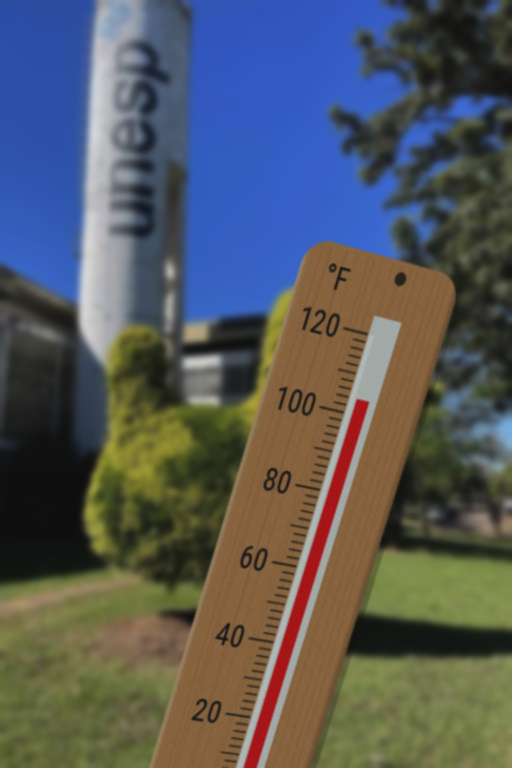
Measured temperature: 104 °F
